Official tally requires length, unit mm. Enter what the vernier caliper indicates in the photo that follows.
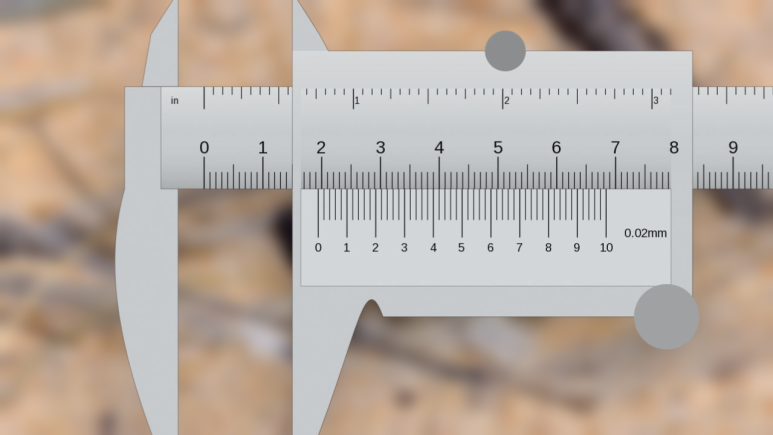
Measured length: 19.4 mm
